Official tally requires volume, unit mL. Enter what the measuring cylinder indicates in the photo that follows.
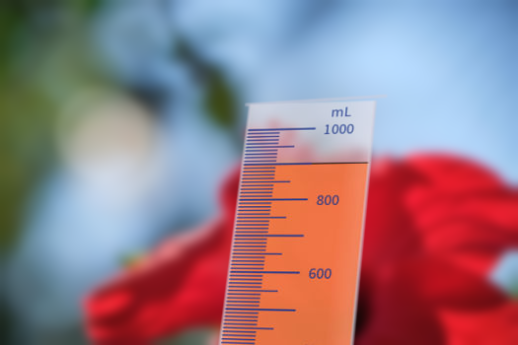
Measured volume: 900 mL
